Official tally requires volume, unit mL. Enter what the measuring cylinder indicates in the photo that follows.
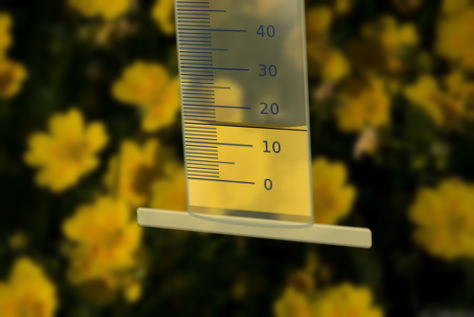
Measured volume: 15 mL
